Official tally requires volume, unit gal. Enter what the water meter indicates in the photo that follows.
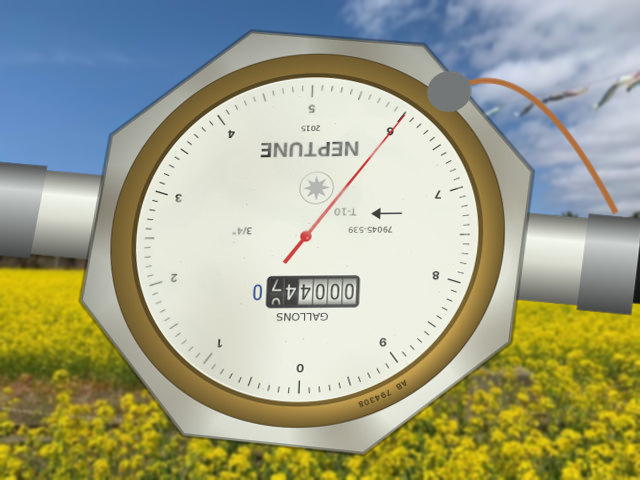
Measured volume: 4466.0 gal
